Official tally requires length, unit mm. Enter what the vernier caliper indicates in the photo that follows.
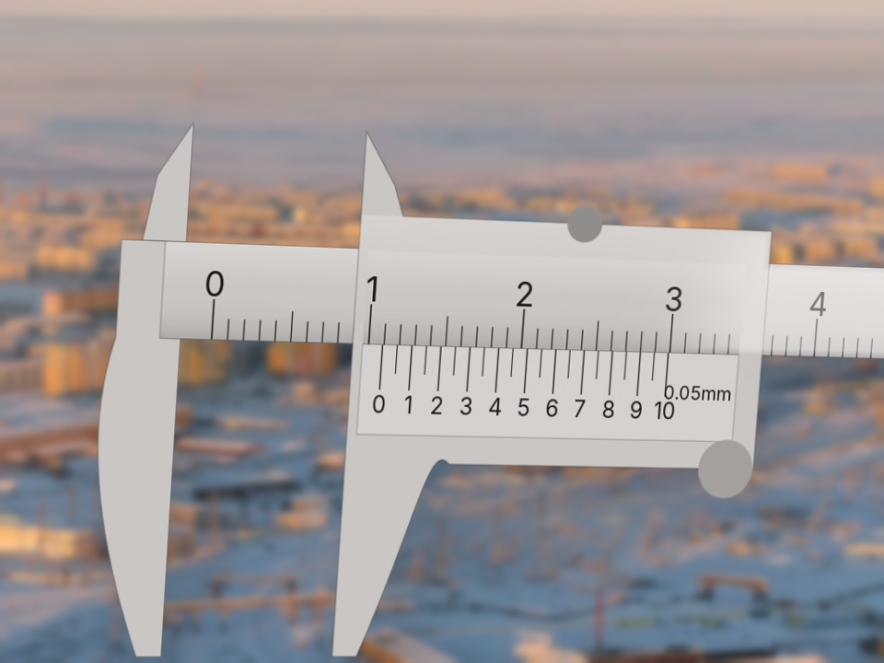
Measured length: 10.9 mm
